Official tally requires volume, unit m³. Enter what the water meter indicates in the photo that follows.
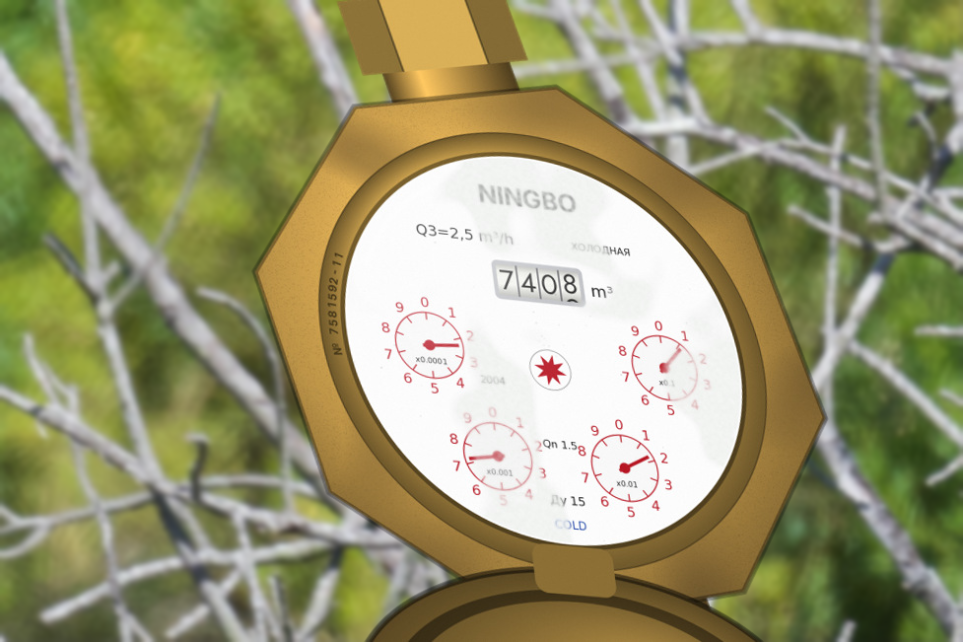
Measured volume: 7408.1172 m³
